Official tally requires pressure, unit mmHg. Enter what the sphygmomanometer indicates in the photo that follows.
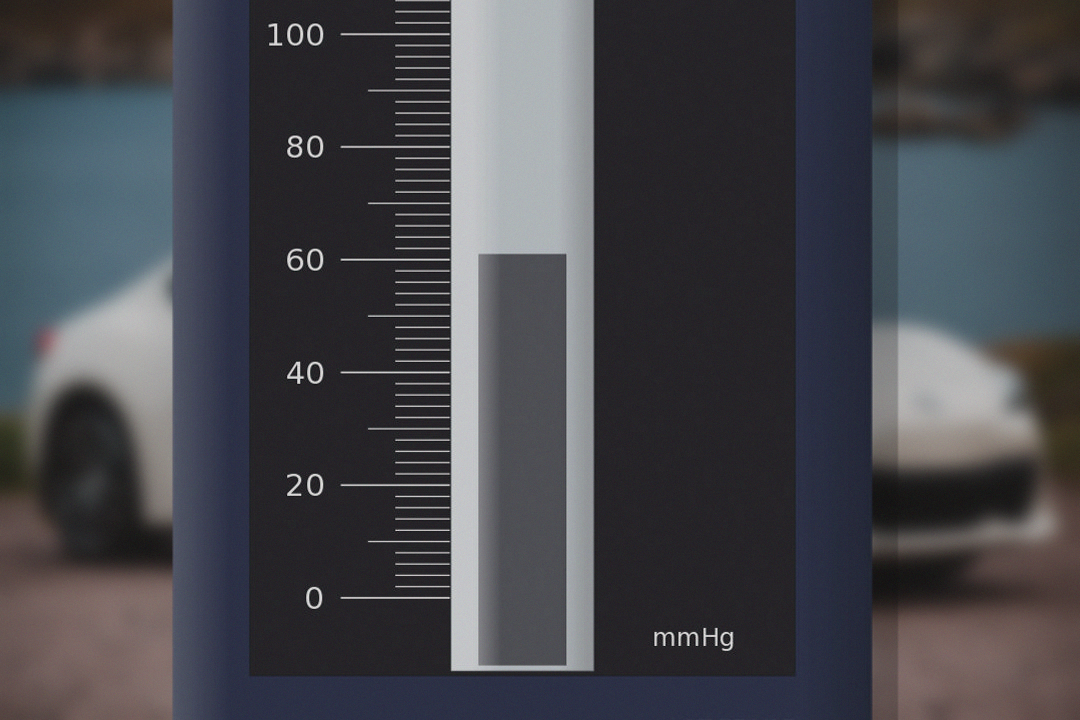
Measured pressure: 61 mmHg
